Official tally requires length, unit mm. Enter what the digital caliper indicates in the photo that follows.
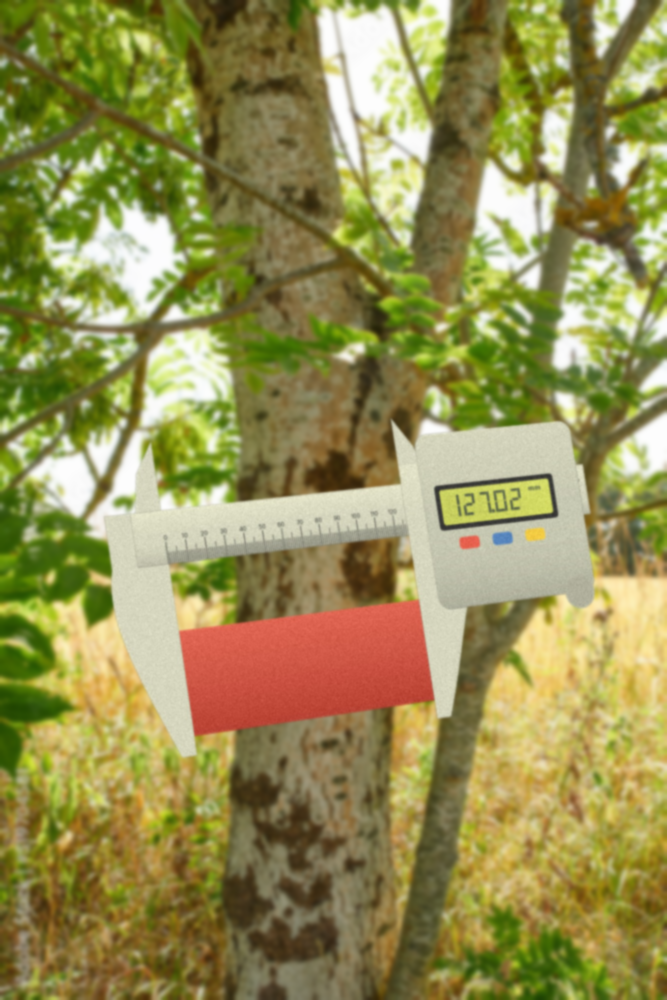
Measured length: 127.02 mm
